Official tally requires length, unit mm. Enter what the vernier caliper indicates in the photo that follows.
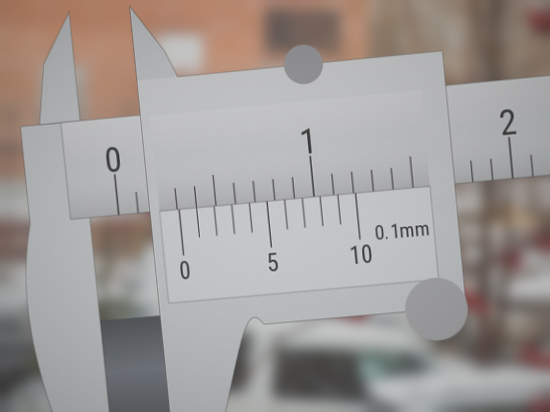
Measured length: 3.1 mm
